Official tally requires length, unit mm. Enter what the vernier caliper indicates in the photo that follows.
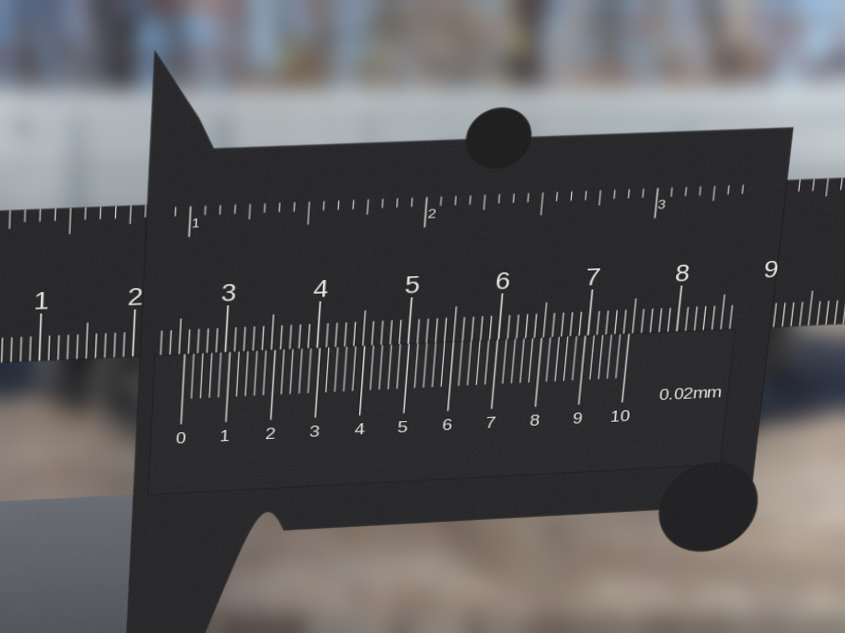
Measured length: 25.6 mm
